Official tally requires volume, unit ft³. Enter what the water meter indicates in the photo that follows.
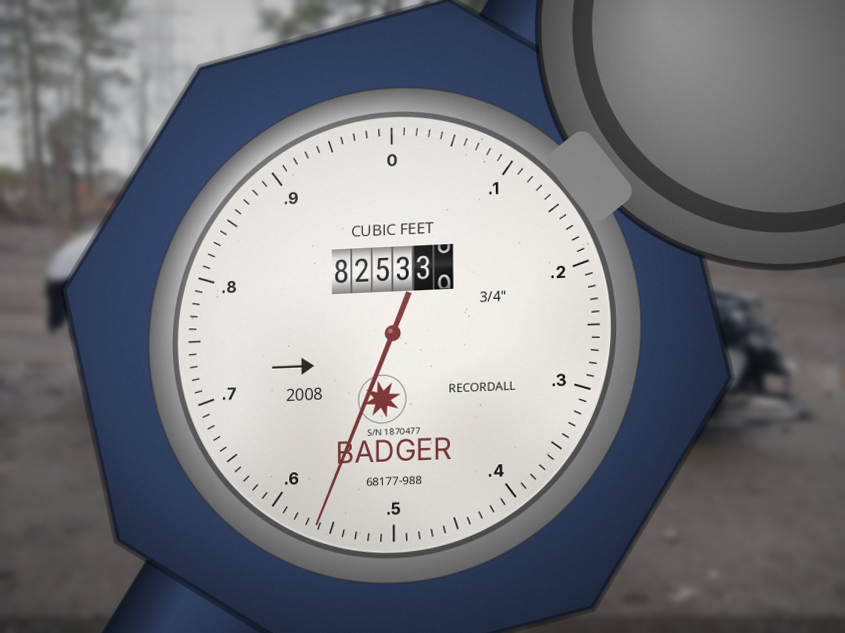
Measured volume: 825338.56 ft³
